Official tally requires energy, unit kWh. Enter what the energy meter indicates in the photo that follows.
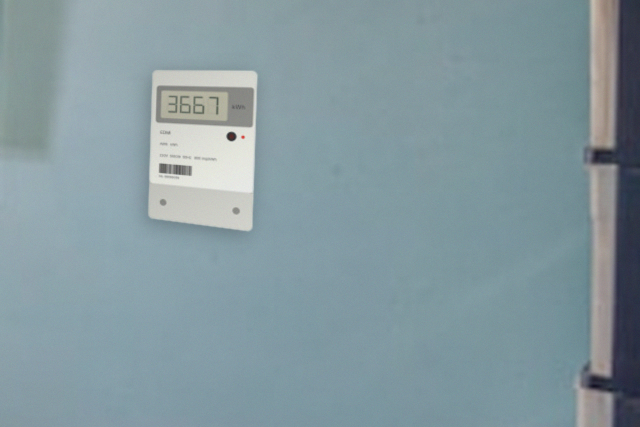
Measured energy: 3667 kWh
